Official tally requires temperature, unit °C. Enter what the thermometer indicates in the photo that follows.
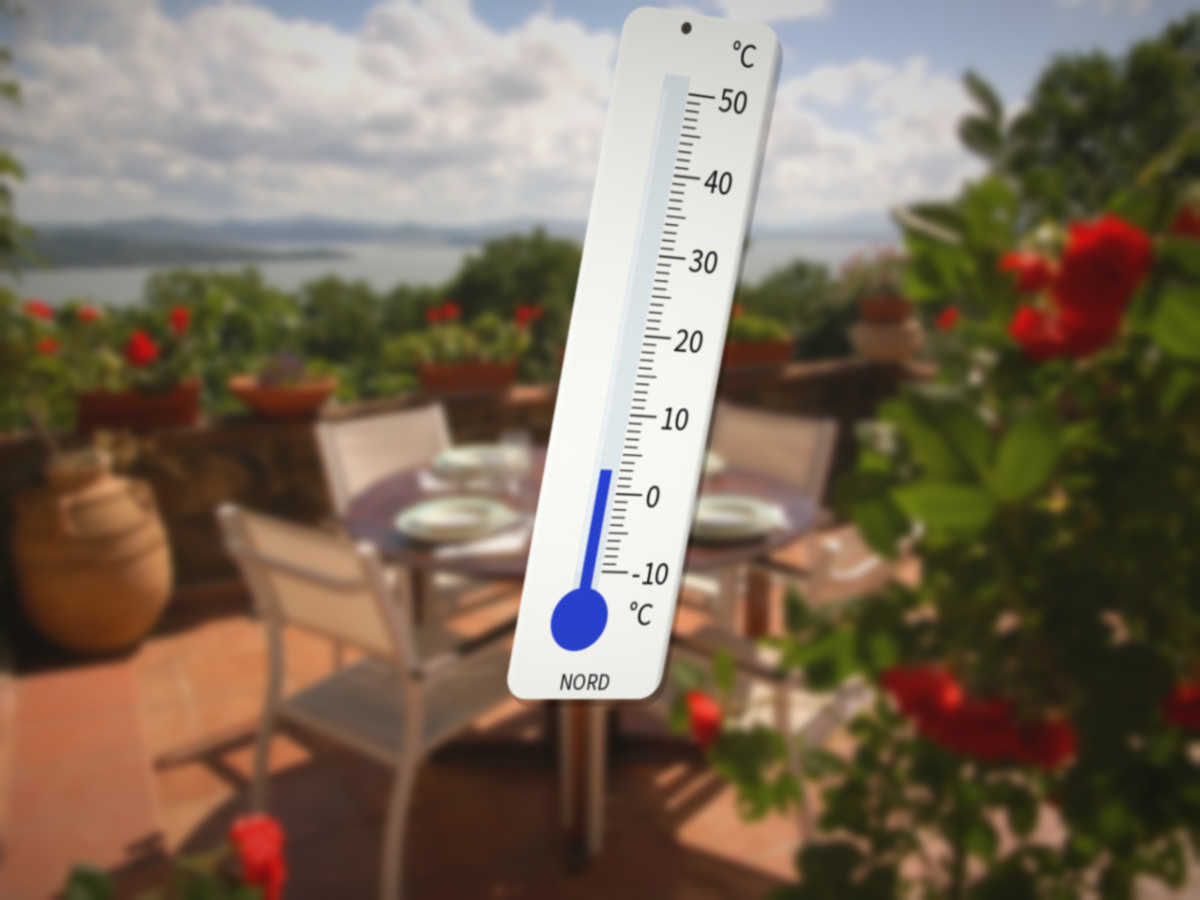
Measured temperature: 3 °C
